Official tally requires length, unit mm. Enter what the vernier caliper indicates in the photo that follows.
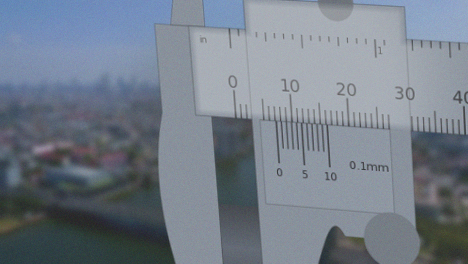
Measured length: 7.2 mm
